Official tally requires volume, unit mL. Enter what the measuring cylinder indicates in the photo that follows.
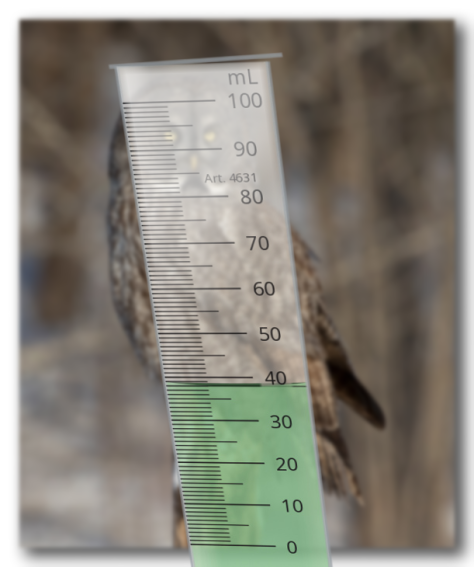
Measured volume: 38 mL
